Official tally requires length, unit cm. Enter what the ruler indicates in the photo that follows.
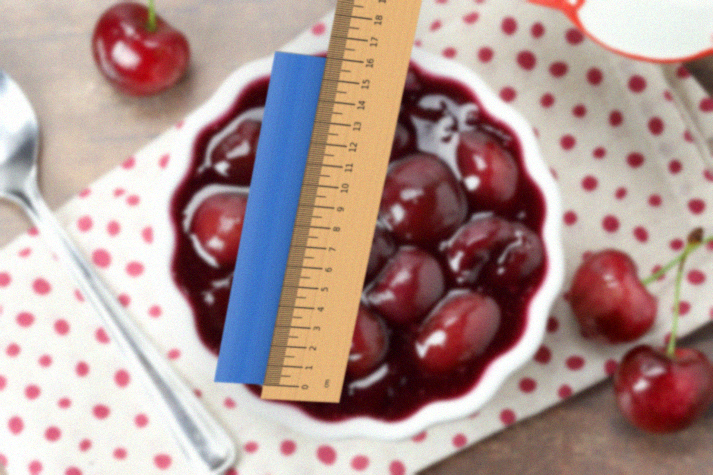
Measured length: 16 cm
